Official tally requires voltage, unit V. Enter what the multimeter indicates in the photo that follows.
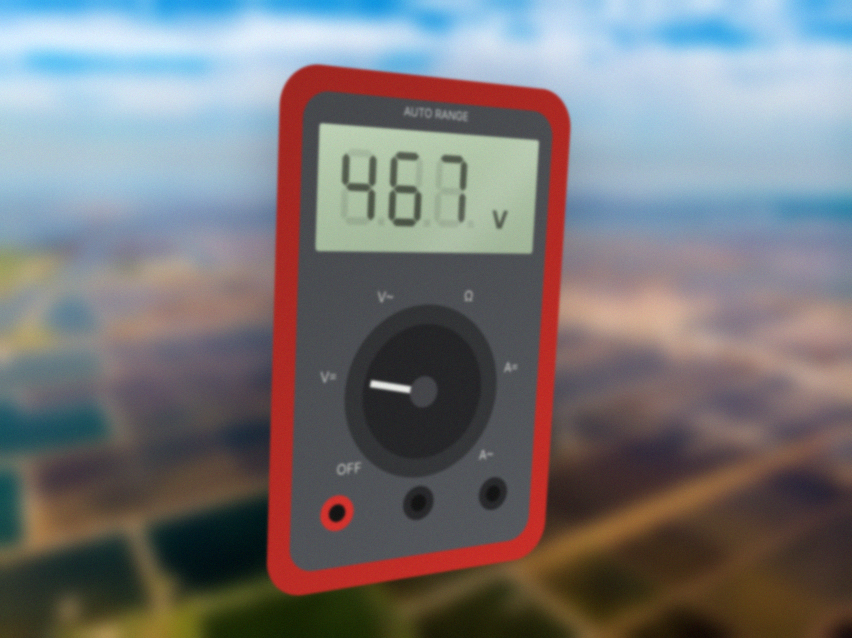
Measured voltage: 467 V
